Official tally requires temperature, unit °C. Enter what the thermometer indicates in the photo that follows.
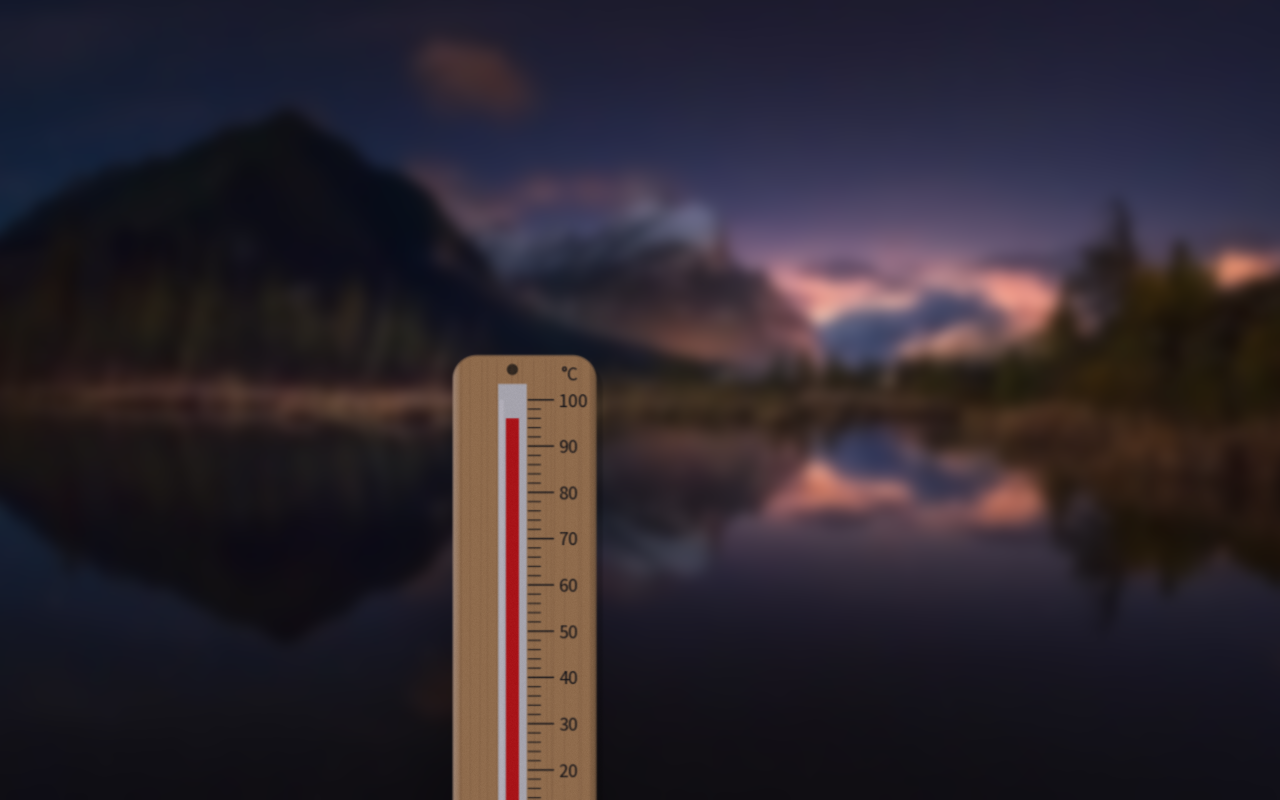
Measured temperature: 96 °C
